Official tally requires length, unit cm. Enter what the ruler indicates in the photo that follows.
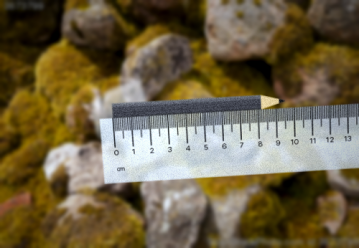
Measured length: 9.5 cm
